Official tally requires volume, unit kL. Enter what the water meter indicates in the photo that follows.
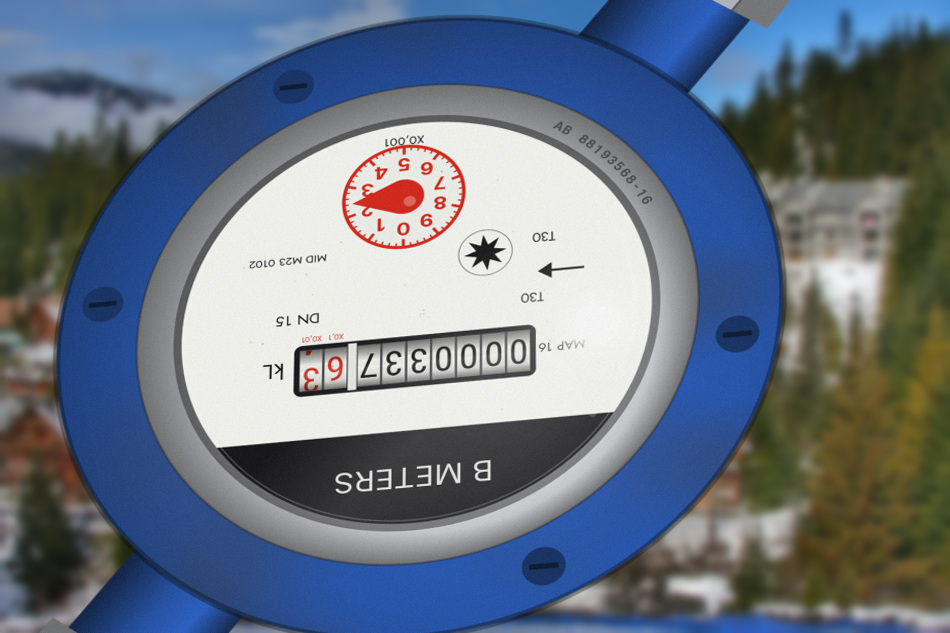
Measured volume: 337.632 kL
